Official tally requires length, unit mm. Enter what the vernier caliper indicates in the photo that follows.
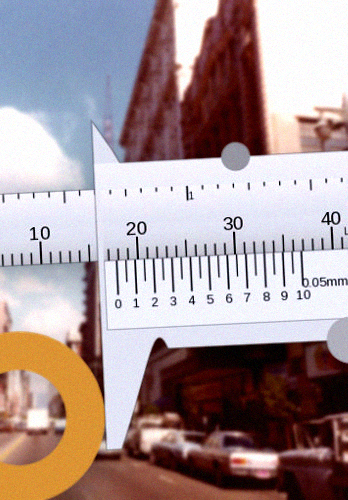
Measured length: 17.8 mm
